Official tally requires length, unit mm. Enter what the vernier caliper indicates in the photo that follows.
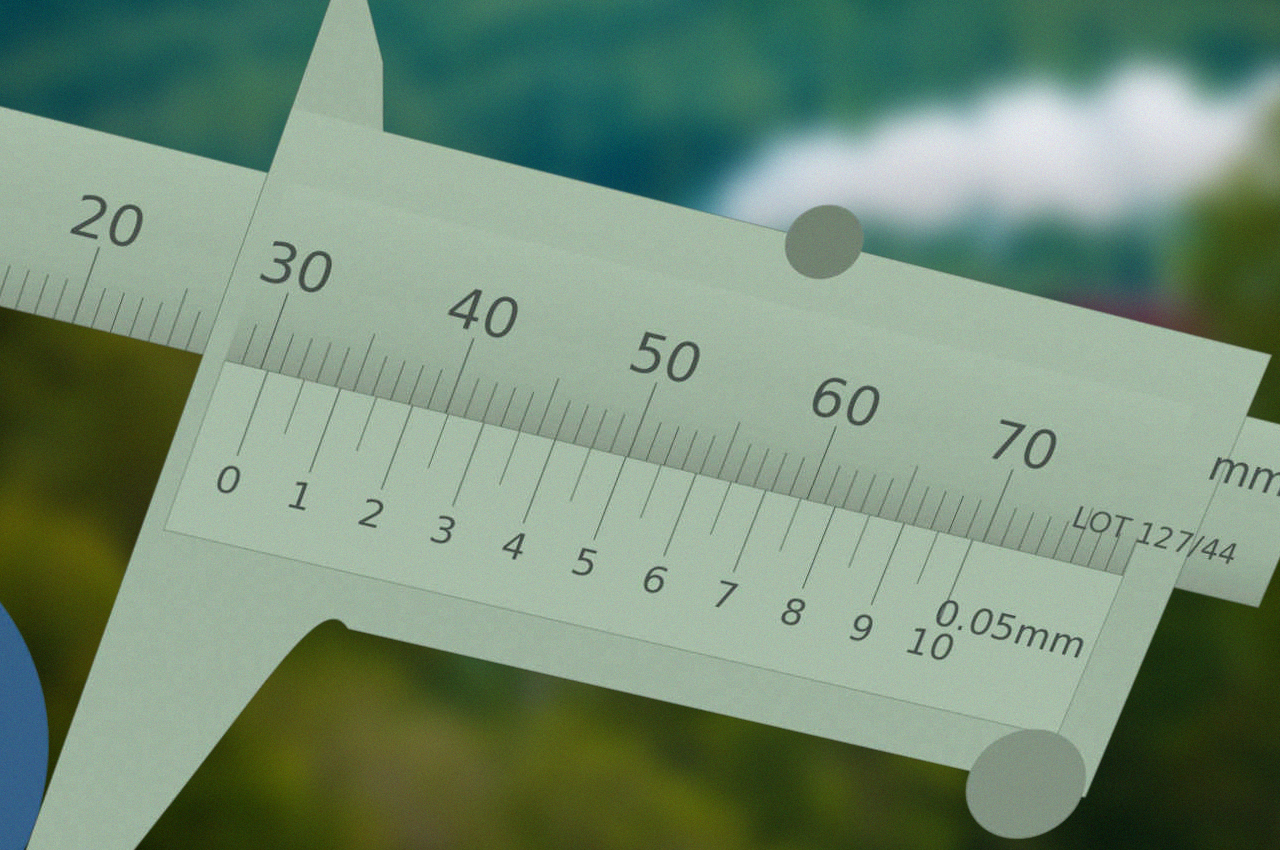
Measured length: 30.4 mm
